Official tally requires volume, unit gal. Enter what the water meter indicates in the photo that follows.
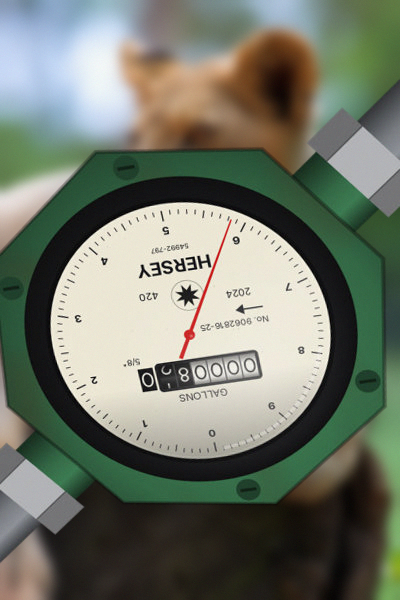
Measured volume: 815.8 gal
